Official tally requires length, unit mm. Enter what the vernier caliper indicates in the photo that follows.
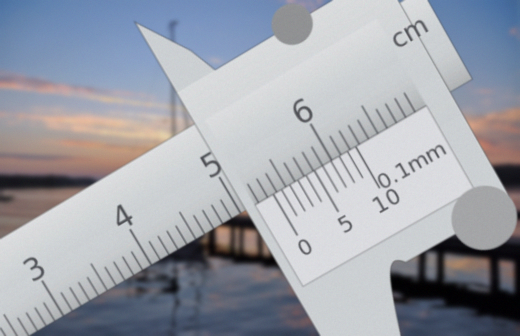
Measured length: 53.6 mm
